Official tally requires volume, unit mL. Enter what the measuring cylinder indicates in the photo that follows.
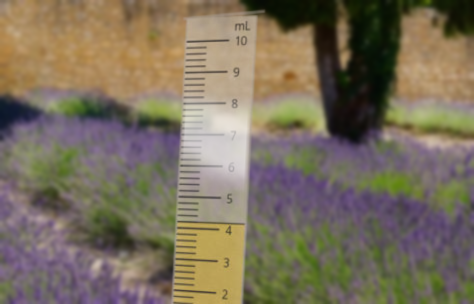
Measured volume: 4.2 mL
